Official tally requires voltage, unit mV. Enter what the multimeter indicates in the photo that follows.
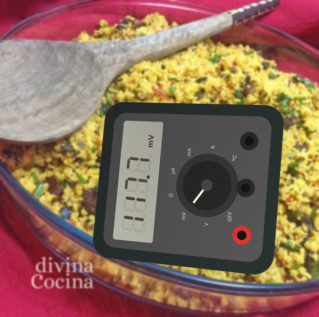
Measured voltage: 117.7 mV
